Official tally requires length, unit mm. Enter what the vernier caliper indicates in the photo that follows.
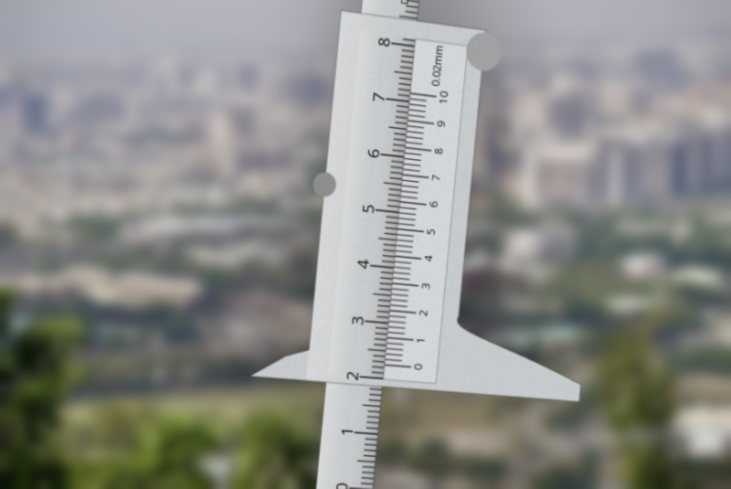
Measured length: 22.5 mm
